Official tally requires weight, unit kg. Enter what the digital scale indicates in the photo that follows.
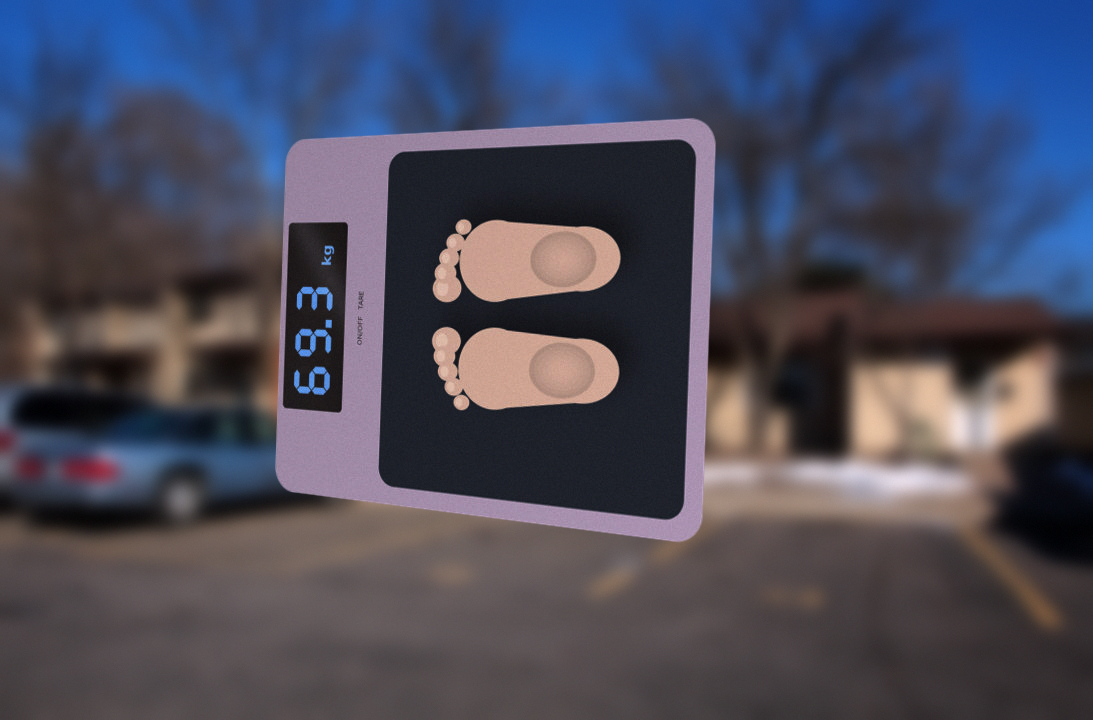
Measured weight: 69.3 kg
